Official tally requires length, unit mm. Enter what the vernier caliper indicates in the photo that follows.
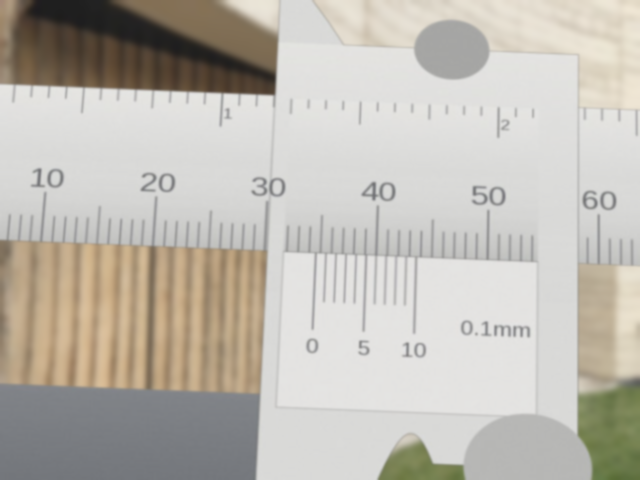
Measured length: 34.6 mm
